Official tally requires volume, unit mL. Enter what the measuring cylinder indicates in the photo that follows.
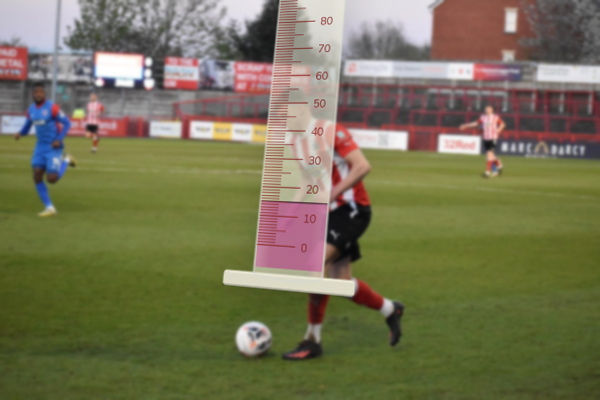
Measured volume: 15 mL
